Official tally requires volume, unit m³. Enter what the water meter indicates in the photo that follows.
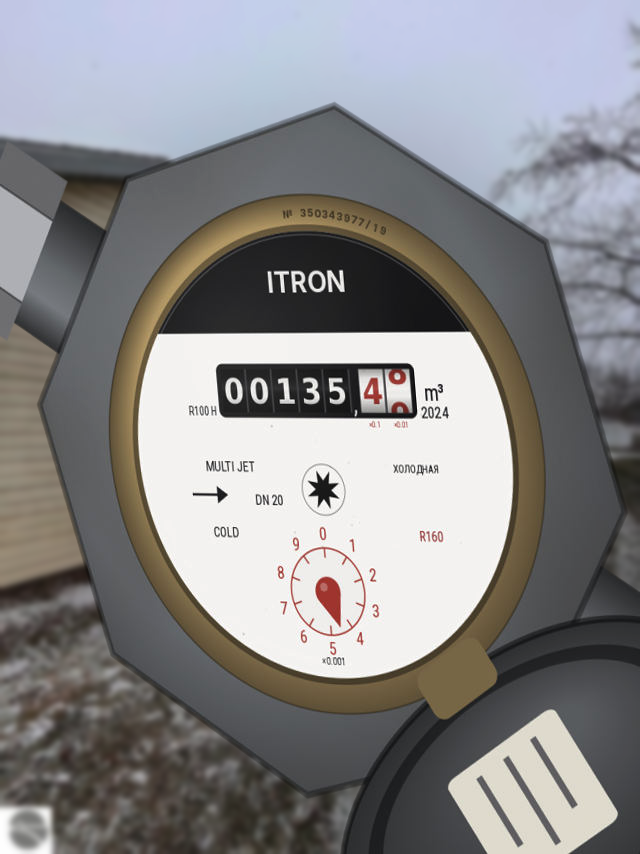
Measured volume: 135.484 m³
